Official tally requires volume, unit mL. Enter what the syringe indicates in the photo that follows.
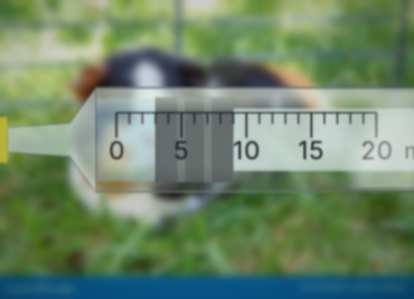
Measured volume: 3 mL
